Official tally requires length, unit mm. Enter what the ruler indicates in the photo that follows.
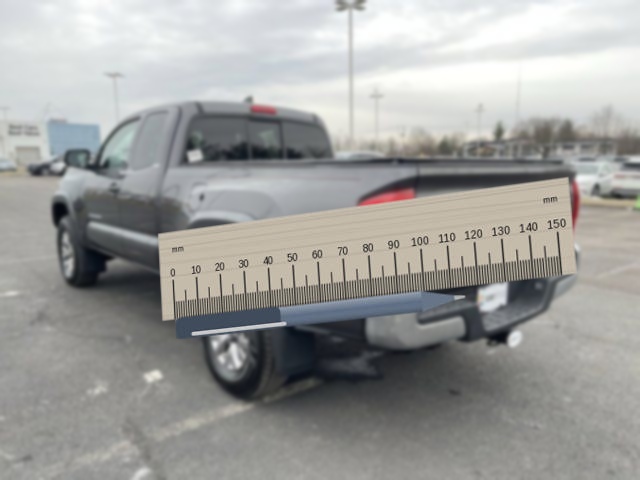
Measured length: 115 mm
